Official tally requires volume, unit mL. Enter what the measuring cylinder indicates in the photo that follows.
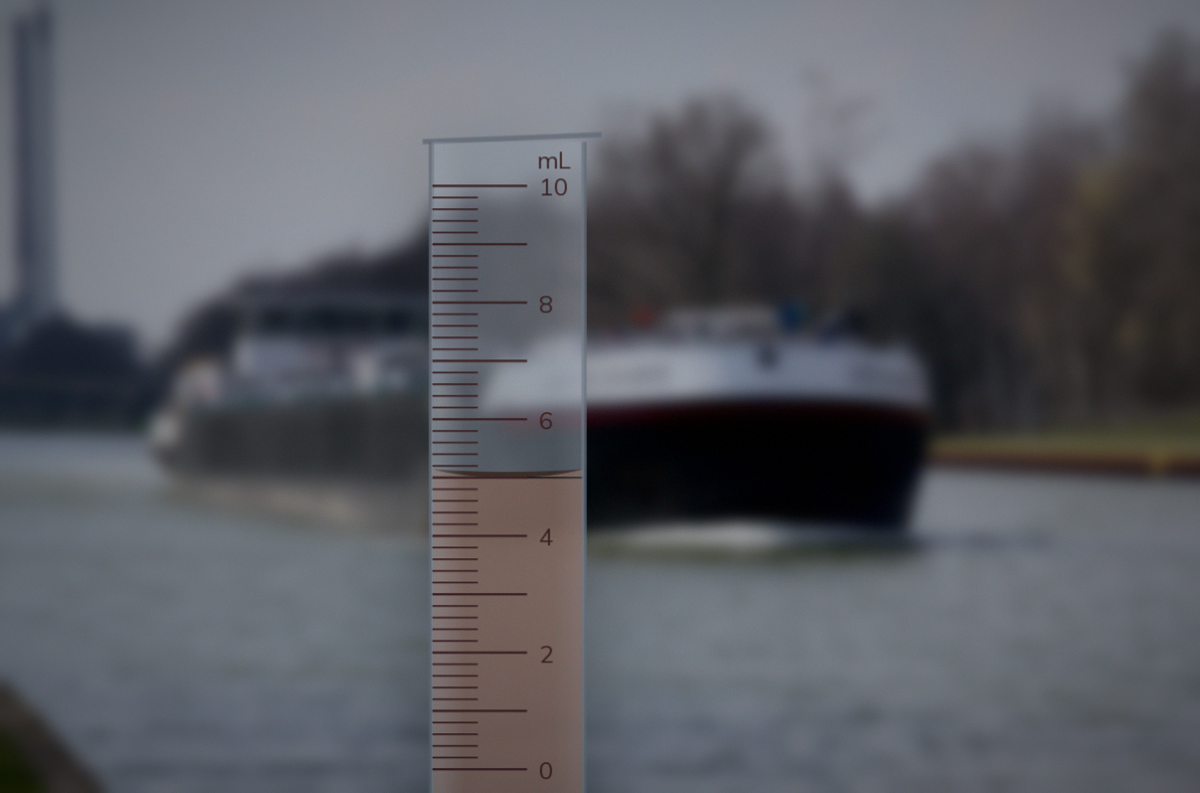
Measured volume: 5 mL
